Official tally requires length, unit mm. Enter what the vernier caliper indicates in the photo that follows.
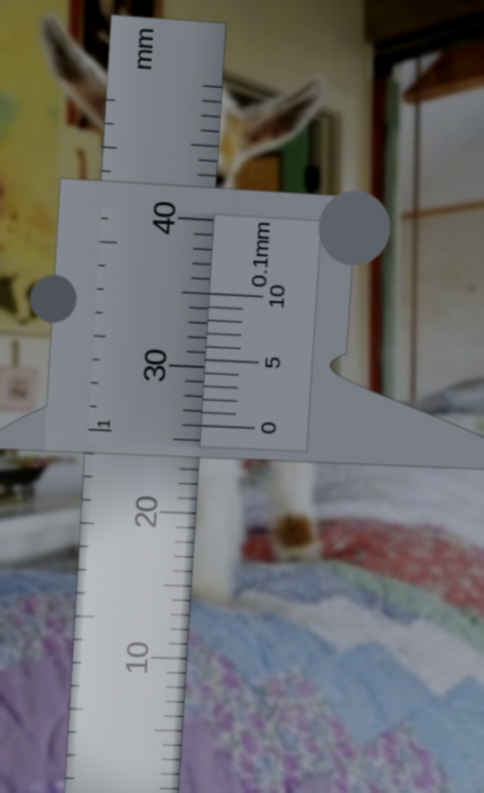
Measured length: 26.0 mm
